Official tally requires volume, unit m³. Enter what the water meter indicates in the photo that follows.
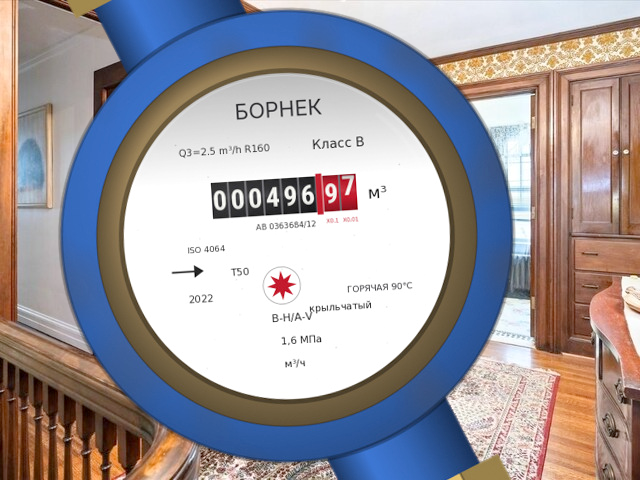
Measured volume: 496.97 m³
